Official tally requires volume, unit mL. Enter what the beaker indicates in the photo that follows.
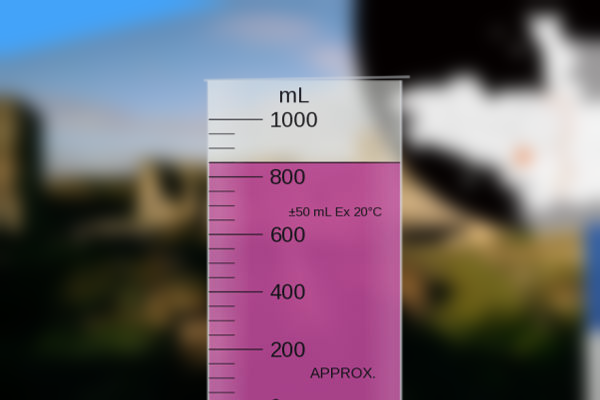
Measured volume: 850 mL
